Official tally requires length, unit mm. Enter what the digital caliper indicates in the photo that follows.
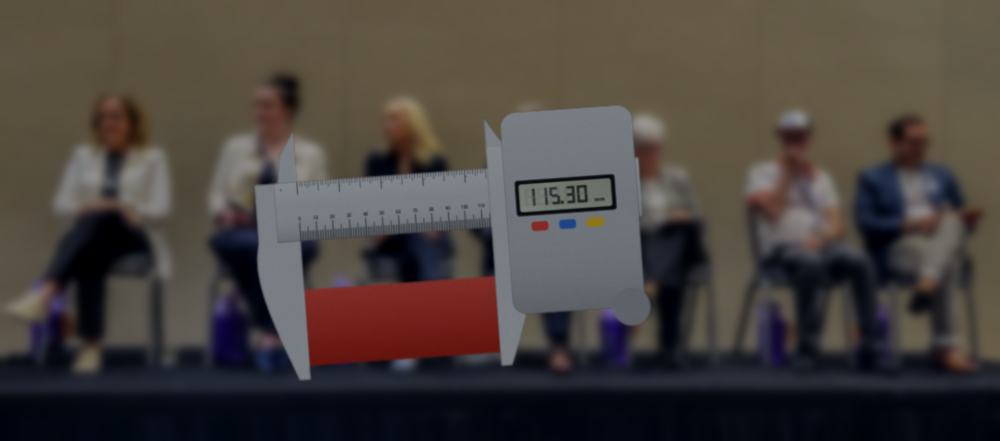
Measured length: 115.30 mm
